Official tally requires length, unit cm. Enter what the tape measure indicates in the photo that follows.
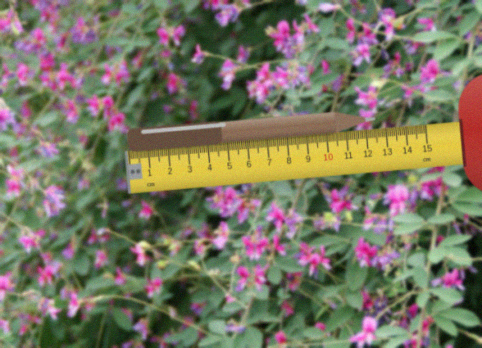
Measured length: 12.5 cm
